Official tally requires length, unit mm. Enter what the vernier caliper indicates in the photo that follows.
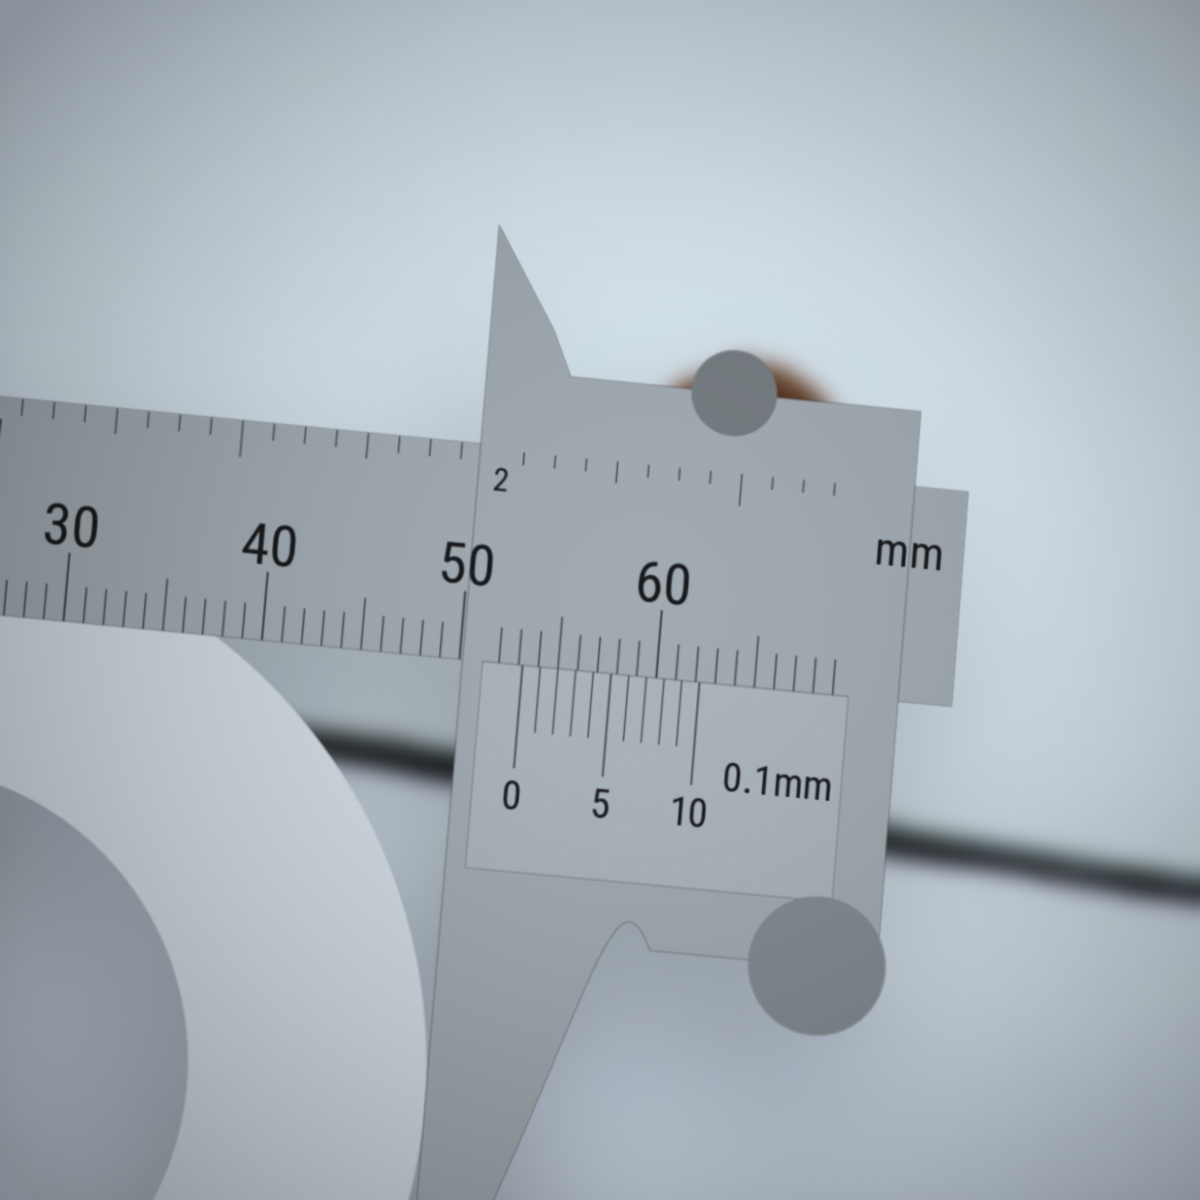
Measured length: 53.2 mm
